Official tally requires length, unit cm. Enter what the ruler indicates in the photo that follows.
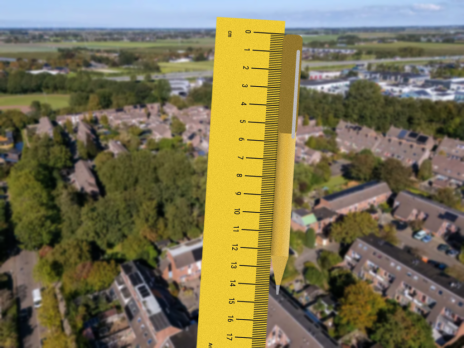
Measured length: 14.5 cm
